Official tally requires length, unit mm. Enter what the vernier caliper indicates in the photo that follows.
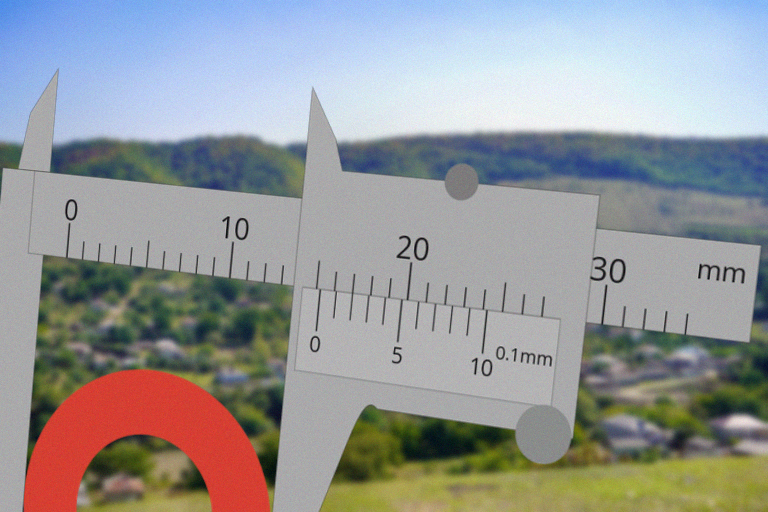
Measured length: 15.2 mm
